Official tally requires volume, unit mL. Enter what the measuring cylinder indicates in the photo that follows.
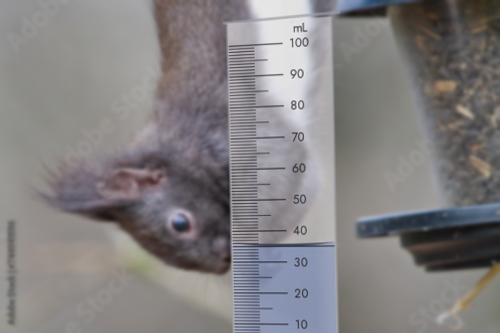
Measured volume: 35 mL
